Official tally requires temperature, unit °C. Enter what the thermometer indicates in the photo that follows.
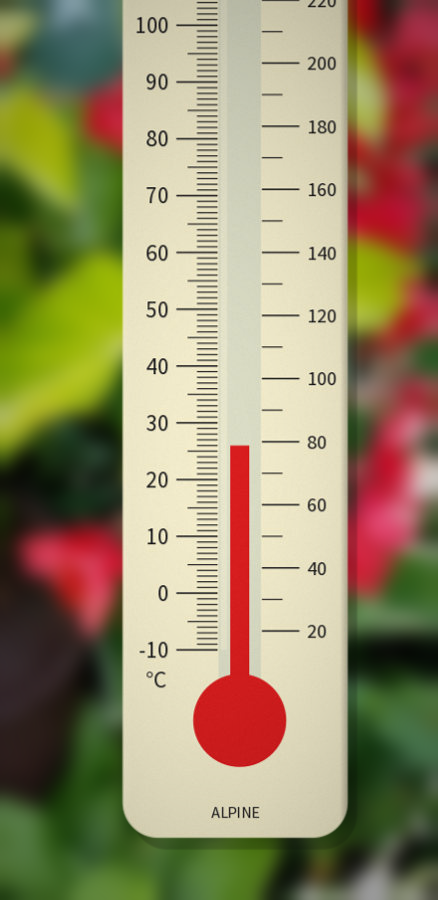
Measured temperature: 26 °C
